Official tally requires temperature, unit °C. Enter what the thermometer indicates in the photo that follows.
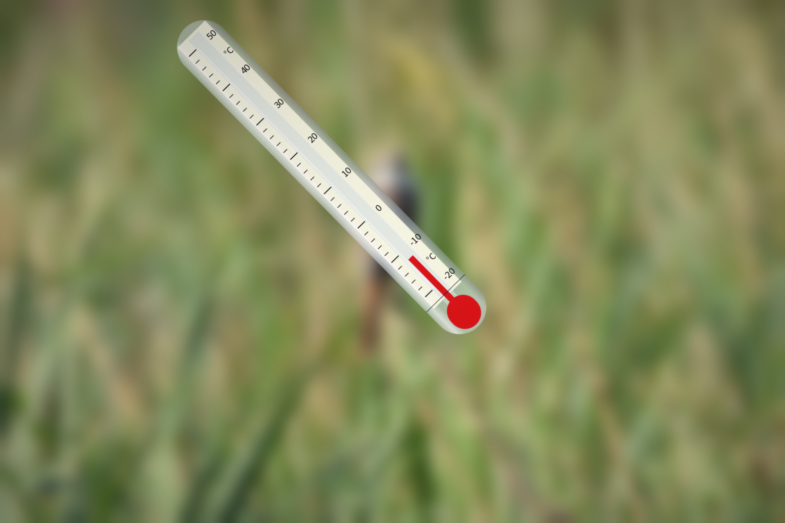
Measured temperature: -12 °C
